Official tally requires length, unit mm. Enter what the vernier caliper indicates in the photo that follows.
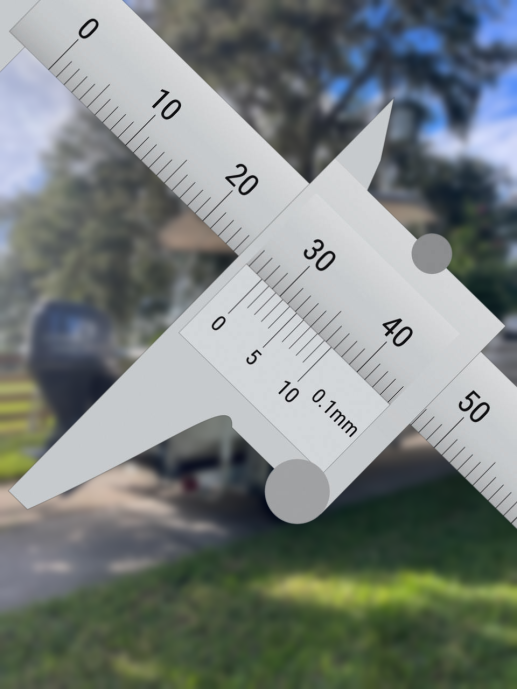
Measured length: 27.7 mm
